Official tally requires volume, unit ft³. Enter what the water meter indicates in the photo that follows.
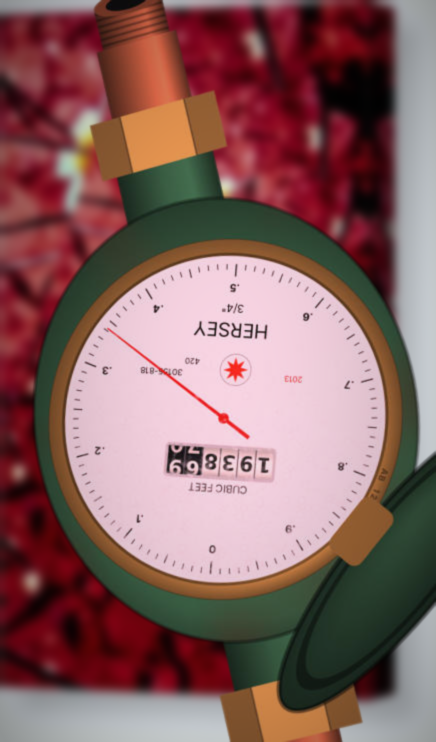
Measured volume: 193869.34 ft³
